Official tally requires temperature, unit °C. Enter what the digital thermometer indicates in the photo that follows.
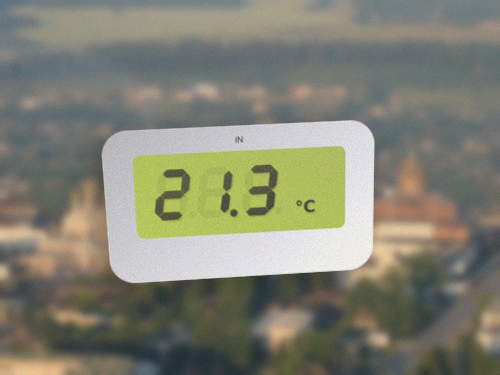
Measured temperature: 21.3 °C
